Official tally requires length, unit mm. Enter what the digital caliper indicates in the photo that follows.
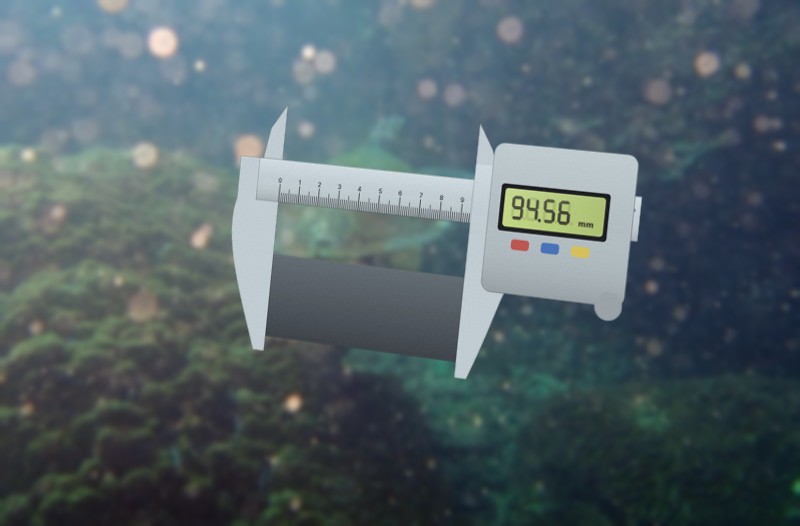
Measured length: 94.56 mm
